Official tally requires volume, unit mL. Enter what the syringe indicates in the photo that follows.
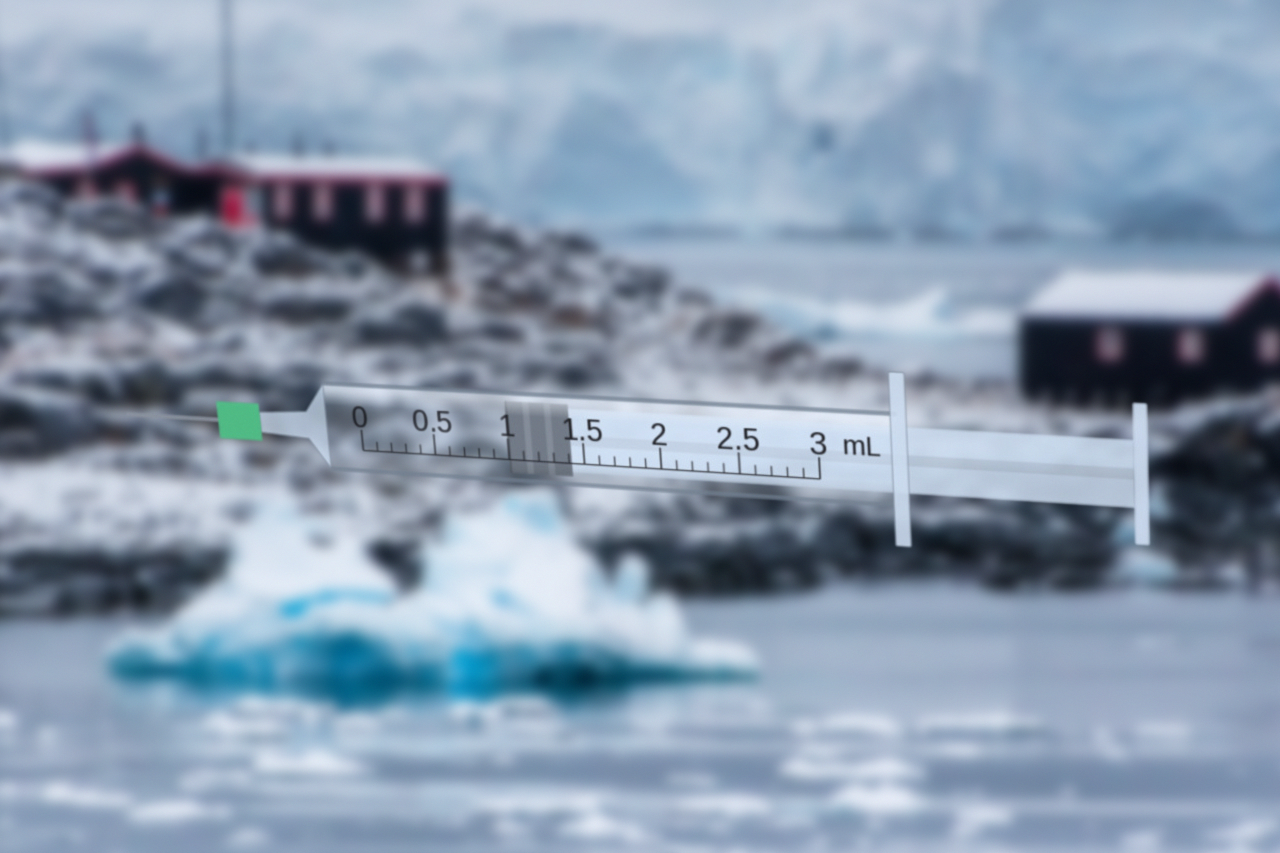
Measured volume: 1 mL
